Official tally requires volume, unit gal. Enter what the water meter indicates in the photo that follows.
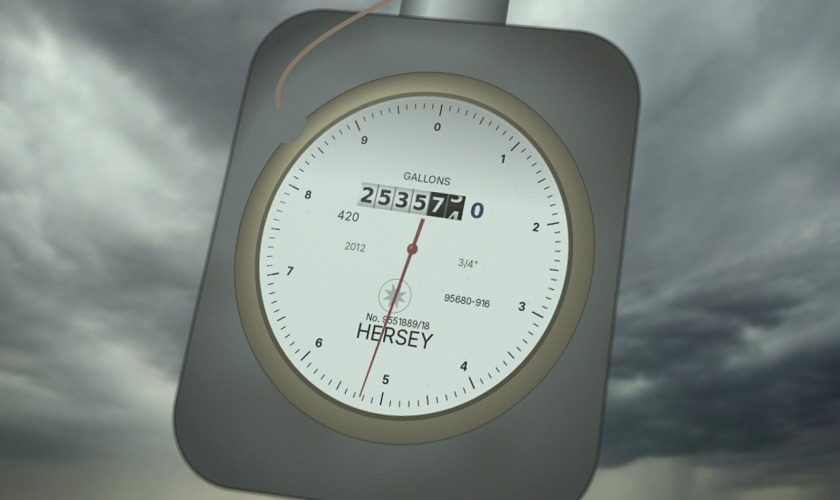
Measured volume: 2535735.2 gal
